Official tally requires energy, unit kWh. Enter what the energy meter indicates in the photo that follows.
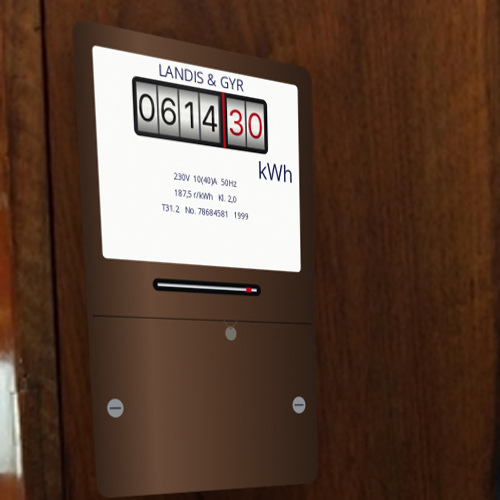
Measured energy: 614.30 kWh
